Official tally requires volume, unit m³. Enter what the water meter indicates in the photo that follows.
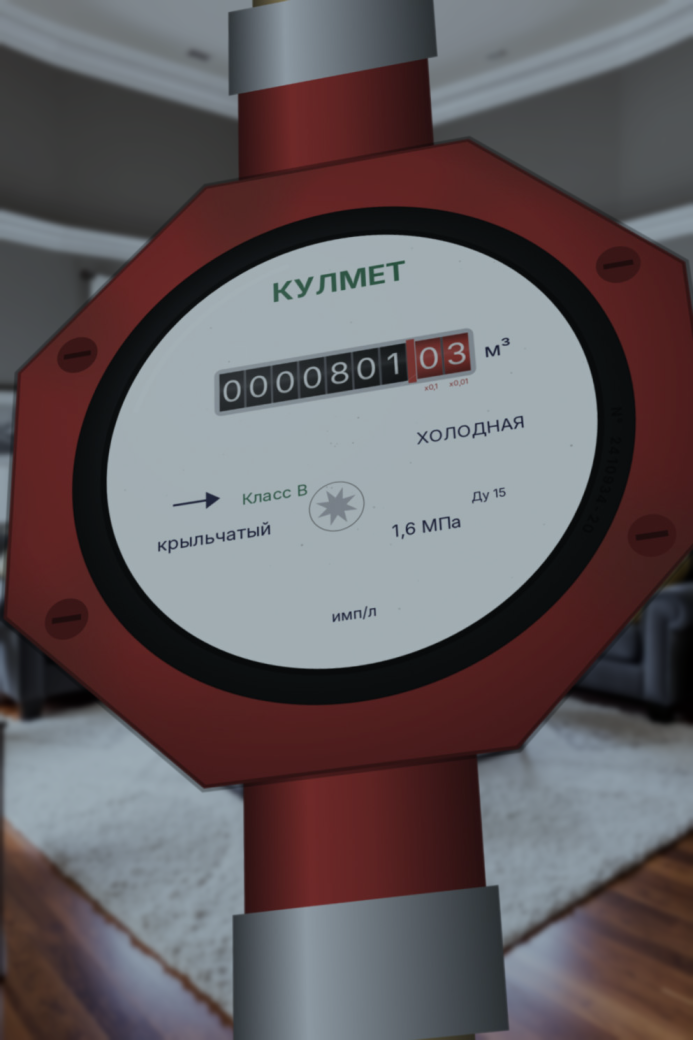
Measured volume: 801.03 m³
